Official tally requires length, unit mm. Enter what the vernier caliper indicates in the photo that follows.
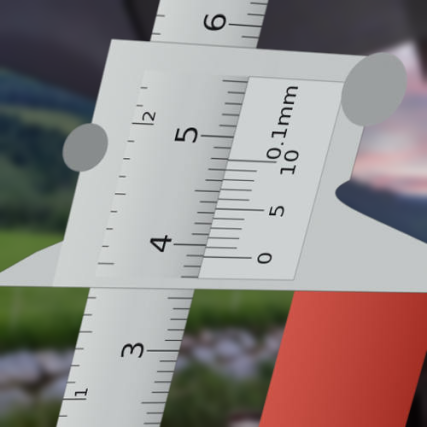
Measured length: 38.9 mm
